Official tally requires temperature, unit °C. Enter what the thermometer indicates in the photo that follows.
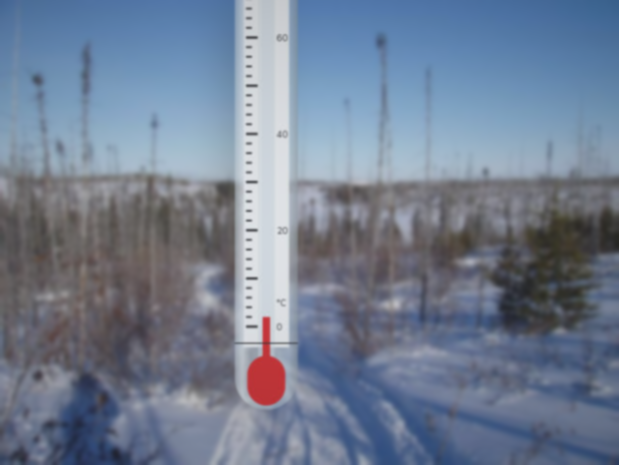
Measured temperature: 2 °C
